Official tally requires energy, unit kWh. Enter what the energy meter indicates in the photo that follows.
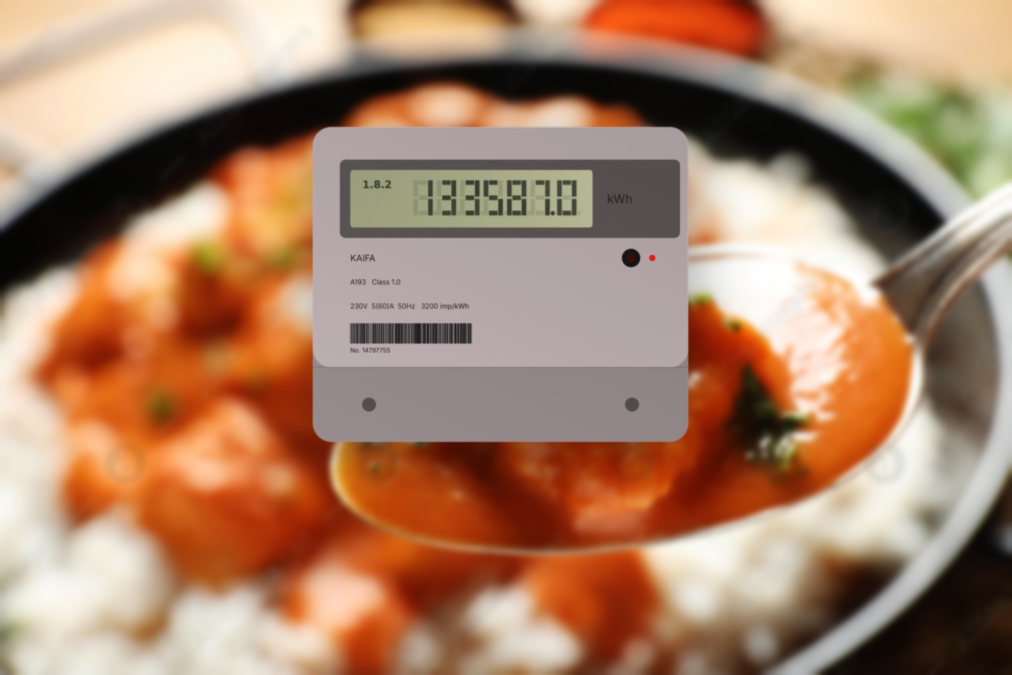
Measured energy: 133587.0 kWh
